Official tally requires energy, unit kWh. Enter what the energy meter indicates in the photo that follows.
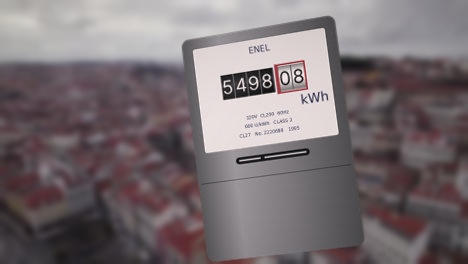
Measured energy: 5498.08 kWh
